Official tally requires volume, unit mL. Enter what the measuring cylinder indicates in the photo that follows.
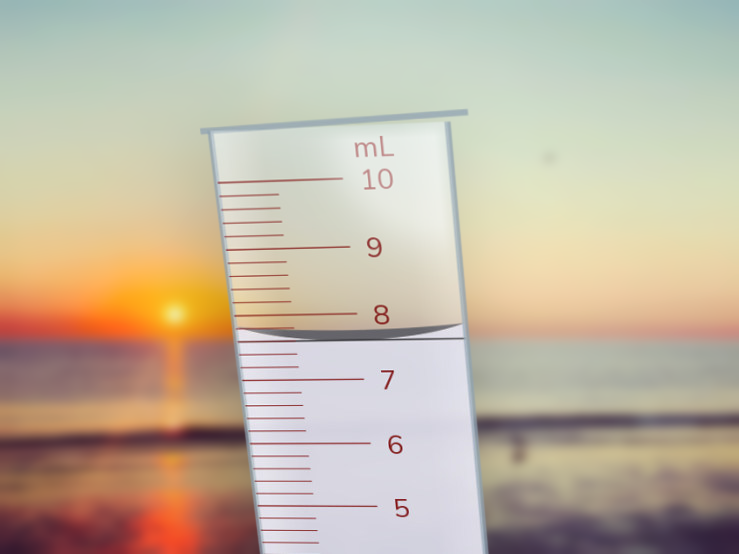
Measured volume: 7.6 mL
